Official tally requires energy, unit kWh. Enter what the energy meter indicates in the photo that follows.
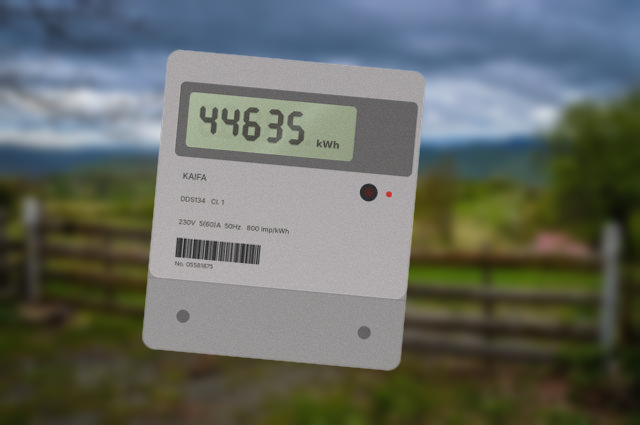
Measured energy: 44635 kWh
